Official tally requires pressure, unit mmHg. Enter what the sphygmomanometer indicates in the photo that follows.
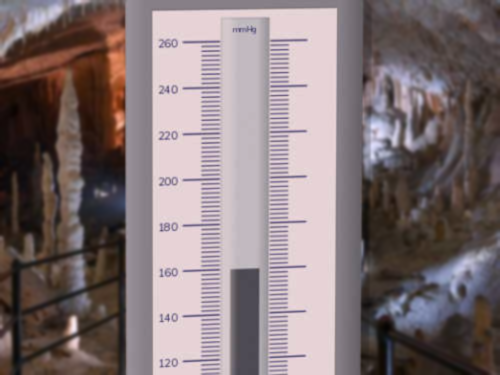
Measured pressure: 160 mmHg
